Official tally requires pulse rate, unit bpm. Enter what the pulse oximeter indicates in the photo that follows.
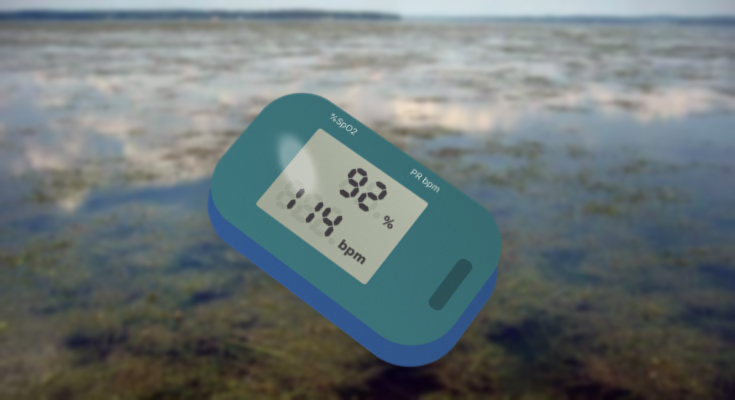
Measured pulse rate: 114 bpm
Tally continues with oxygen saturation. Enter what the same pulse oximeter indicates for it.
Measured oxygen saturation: 92 %
